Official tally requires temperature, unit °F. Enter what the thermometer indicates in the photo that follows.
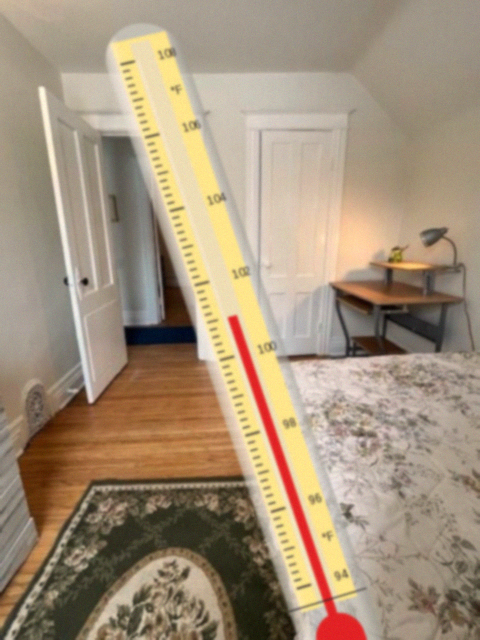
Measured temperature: 101 °F
